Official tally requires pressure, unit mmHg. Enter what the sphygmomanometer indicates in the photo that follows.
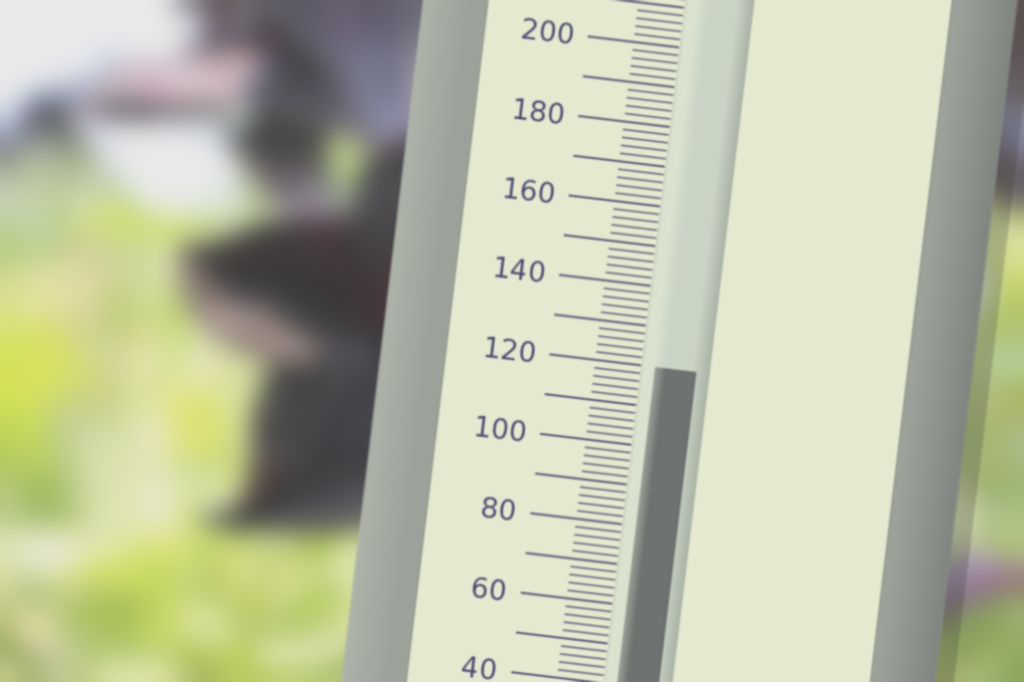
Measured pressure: 120 mmHg
